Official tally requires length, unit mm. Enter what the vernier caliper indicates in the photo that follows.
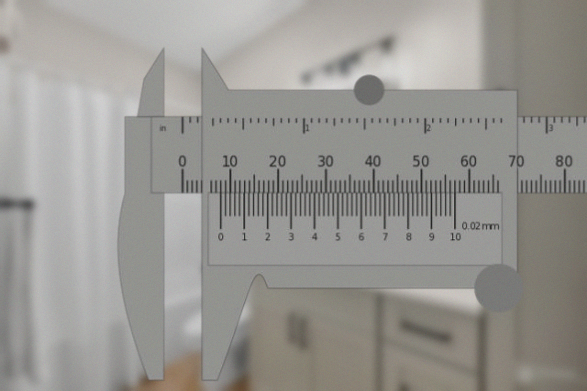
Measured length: 8.0 mm
